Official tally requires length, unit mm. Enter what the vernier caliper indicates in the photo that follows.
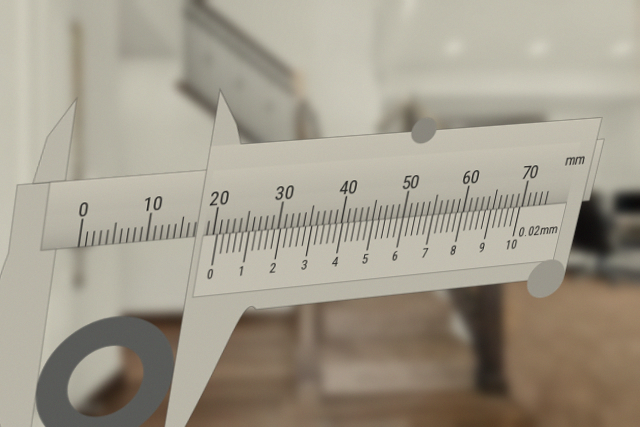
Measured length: 20.6 mm
